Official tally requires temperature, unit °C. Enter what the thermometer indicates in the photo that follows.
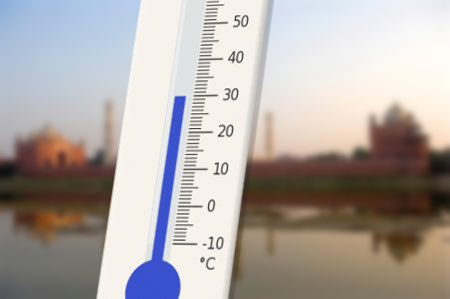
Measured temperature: 30 °C
